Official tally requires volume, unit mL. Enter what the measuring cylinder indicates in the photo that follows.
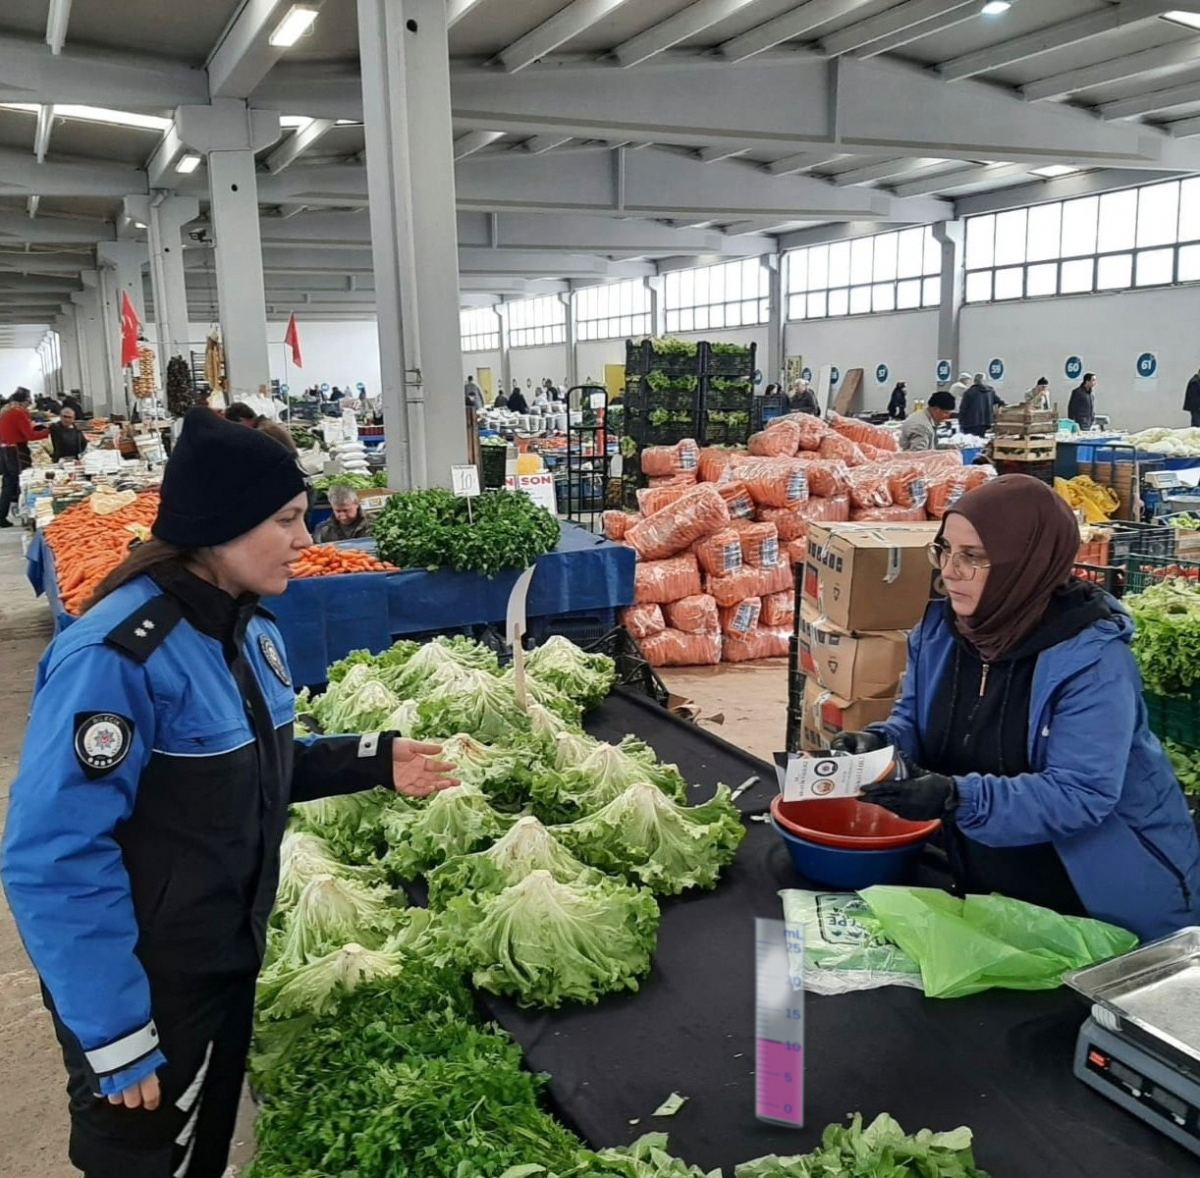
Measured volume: 10 mL
